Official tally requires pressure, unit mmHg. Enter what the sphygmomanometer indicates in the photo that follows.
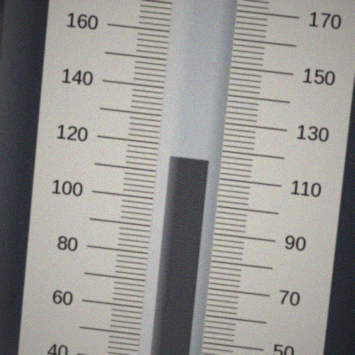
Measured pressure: 116 mmHg
